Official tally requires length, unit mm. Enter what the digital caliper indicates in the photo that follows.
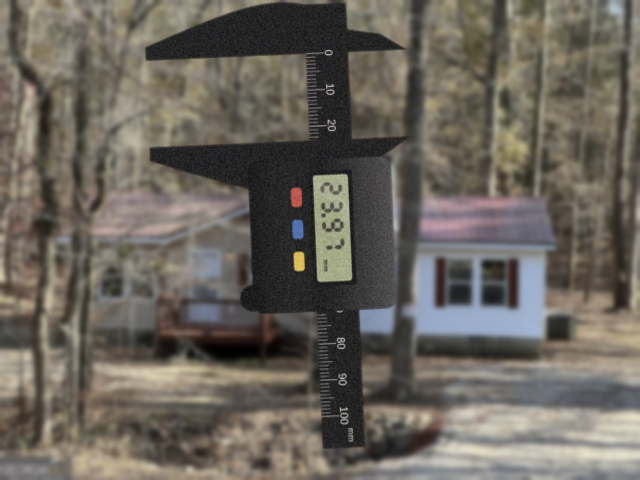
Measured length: 23.97 mm
